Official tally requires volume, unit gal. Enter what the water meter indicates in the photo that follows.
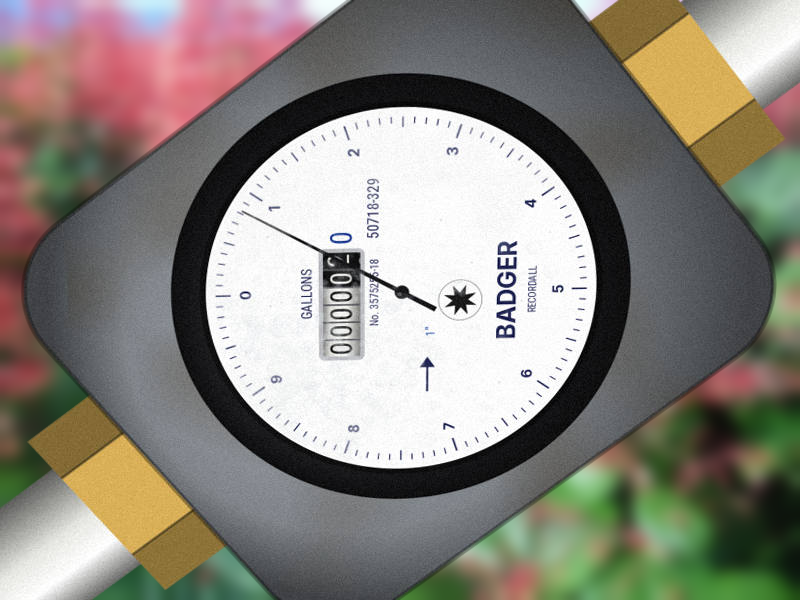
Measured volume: 20.8 gal
